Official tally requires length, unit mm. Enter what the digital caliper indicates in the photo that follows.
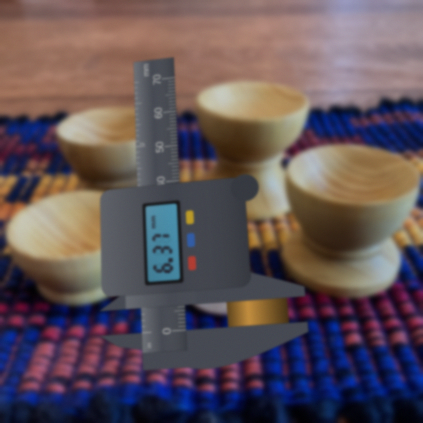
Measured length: 6.37 mm
